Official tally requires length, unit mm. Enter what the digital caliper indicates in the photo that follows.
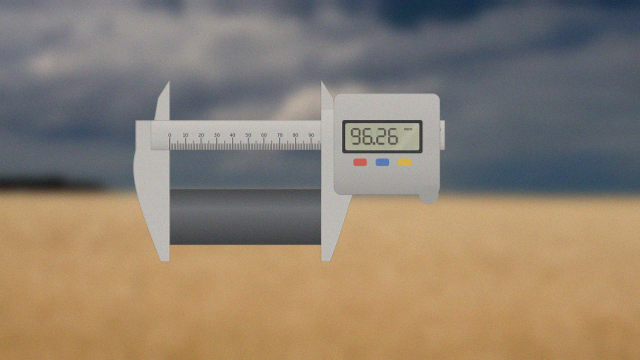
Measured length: 96.26 mm
